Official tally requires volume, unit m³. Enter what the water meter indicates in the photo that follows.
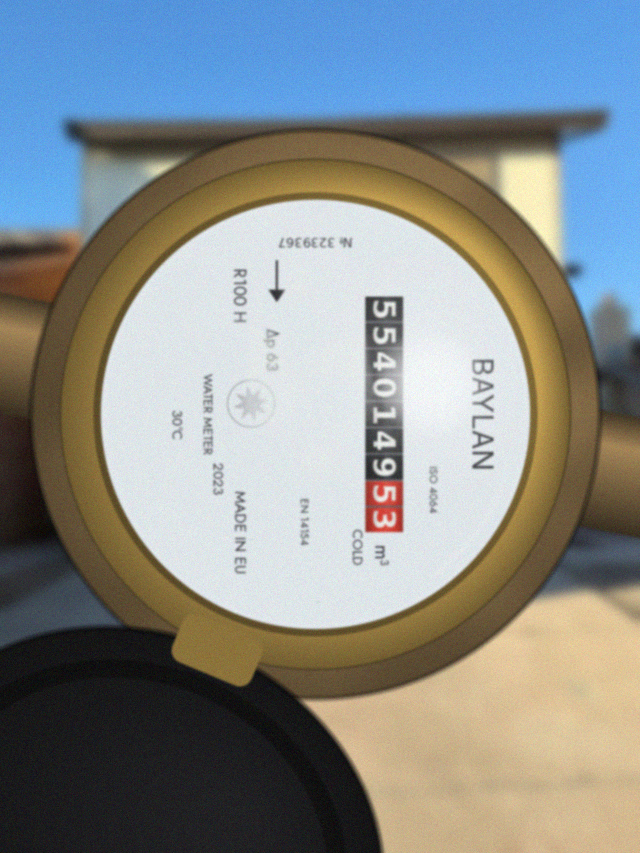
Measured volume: 5540149.53 m³
